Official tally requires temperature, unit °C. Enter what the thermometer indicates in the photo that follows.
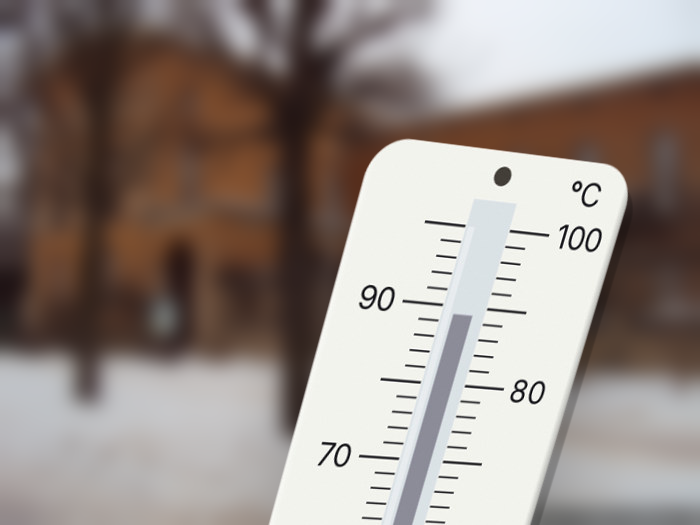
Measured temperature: 89 °C
